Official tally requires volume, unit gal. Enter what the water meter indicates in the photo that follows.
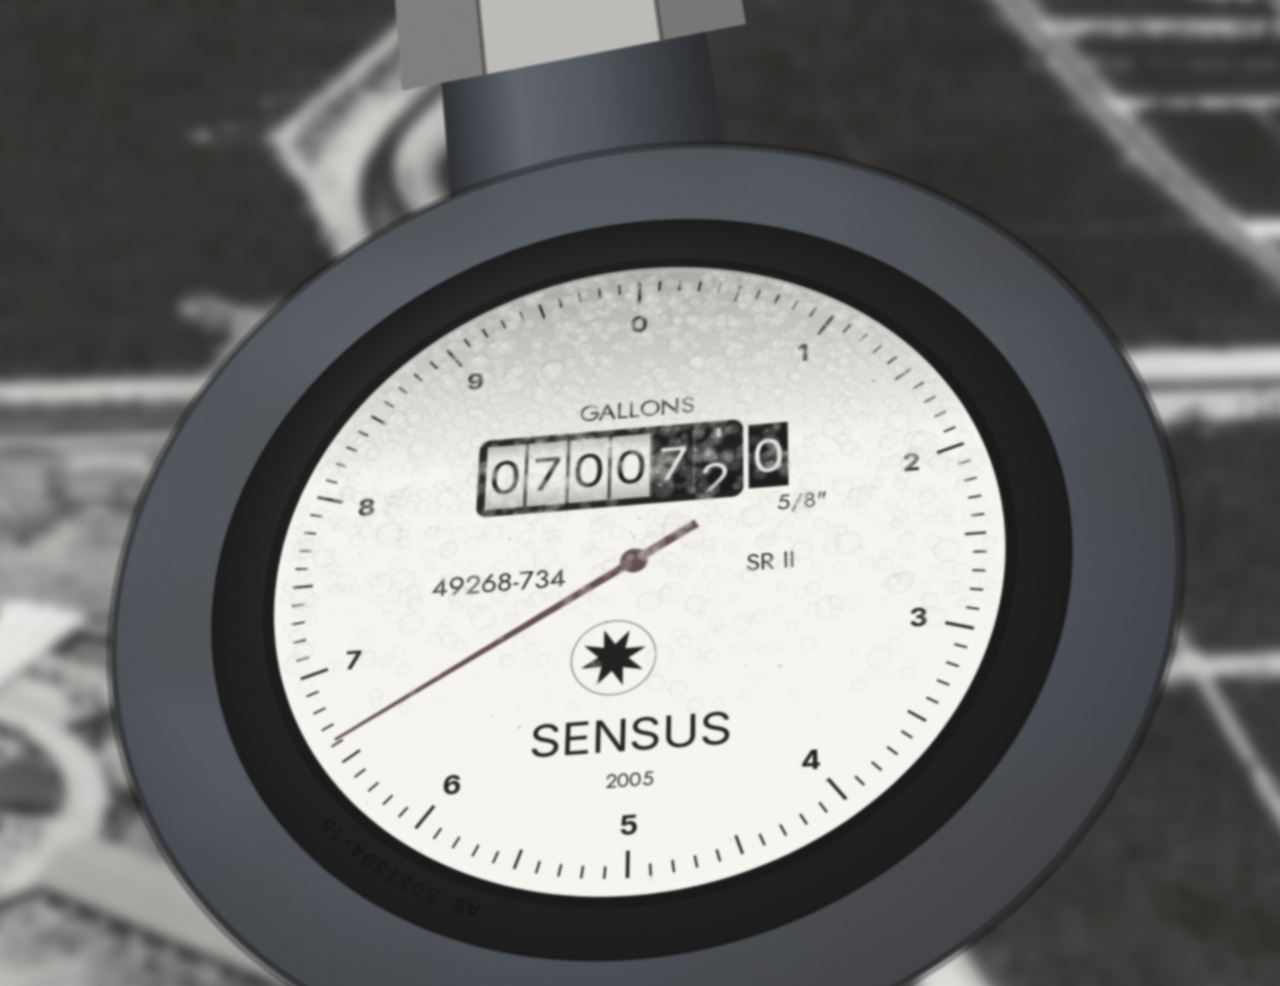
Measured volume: 700716.6 gal
